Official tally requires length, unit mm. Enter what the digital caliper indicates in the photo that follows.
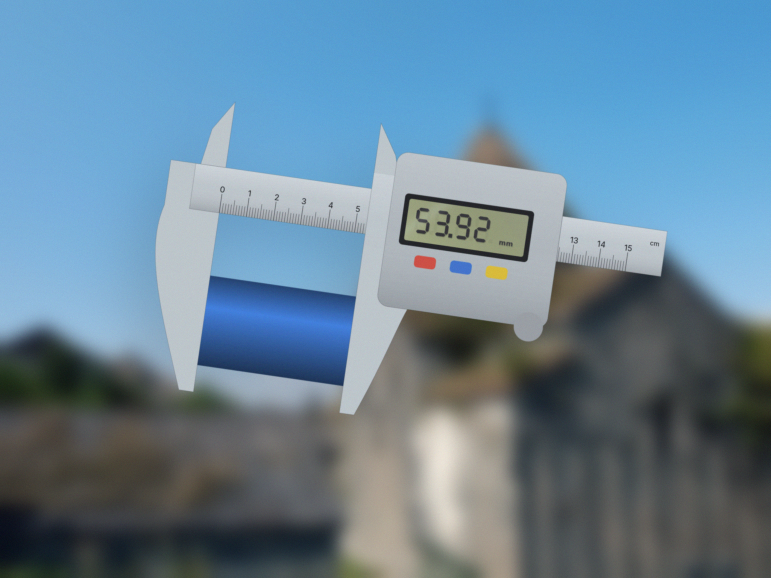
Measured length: 53.92 mm
